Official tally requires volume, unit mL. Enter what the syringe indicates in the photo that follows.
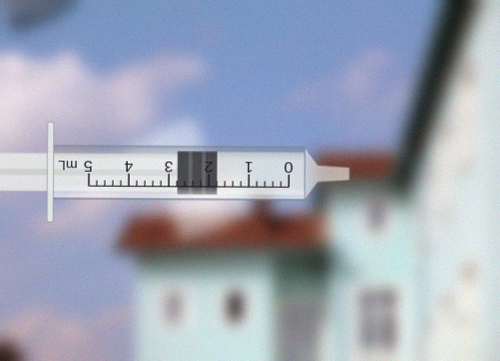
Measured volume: 1.8 mL
